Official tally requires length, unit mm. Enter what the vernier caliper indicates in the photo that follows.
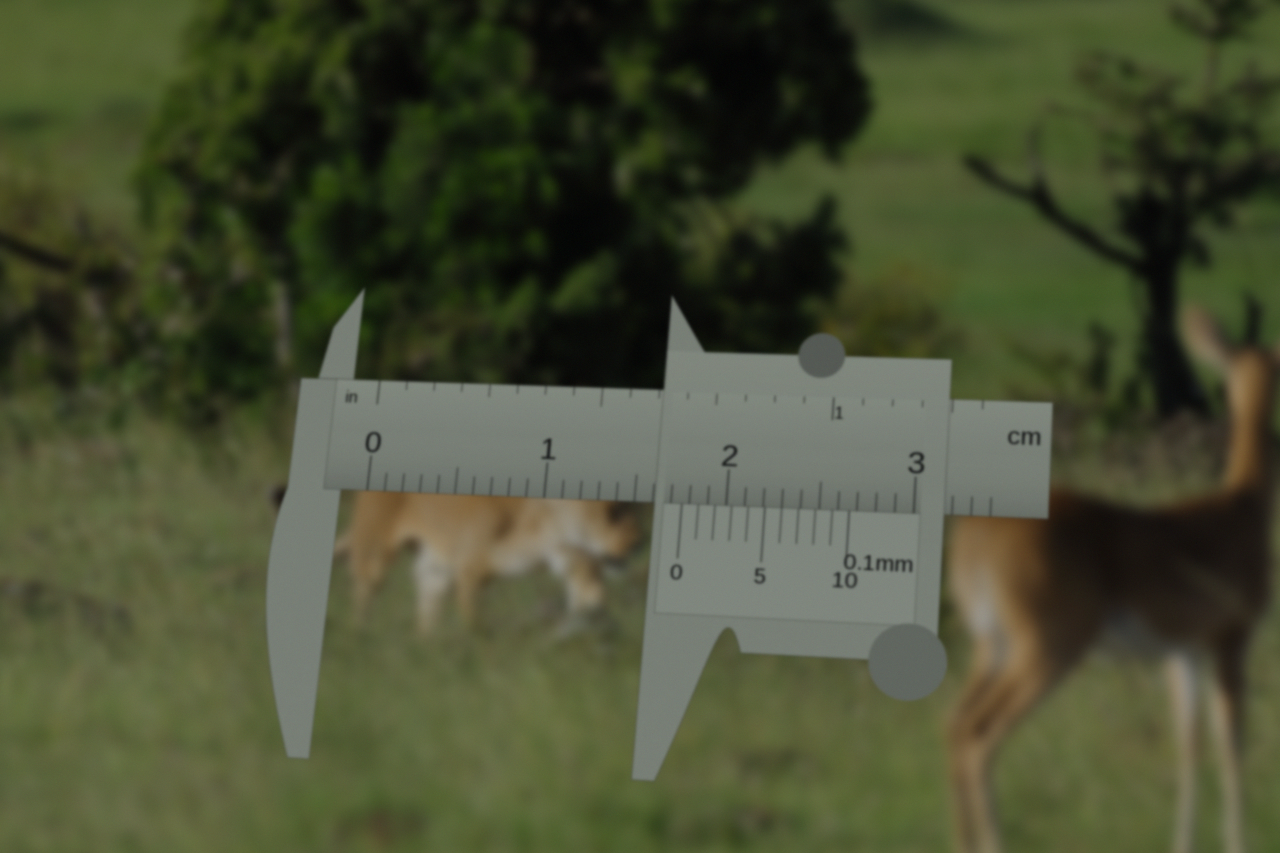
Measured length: 17.6 mm
